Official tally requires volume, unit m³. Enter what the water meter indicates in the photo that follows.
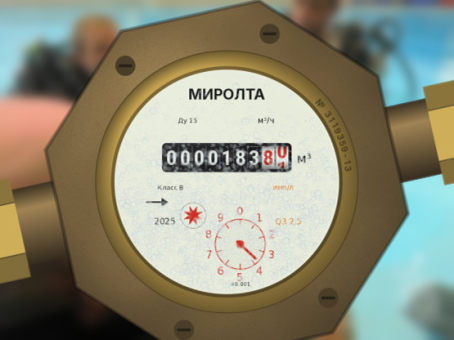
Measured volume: 183.803 m³
